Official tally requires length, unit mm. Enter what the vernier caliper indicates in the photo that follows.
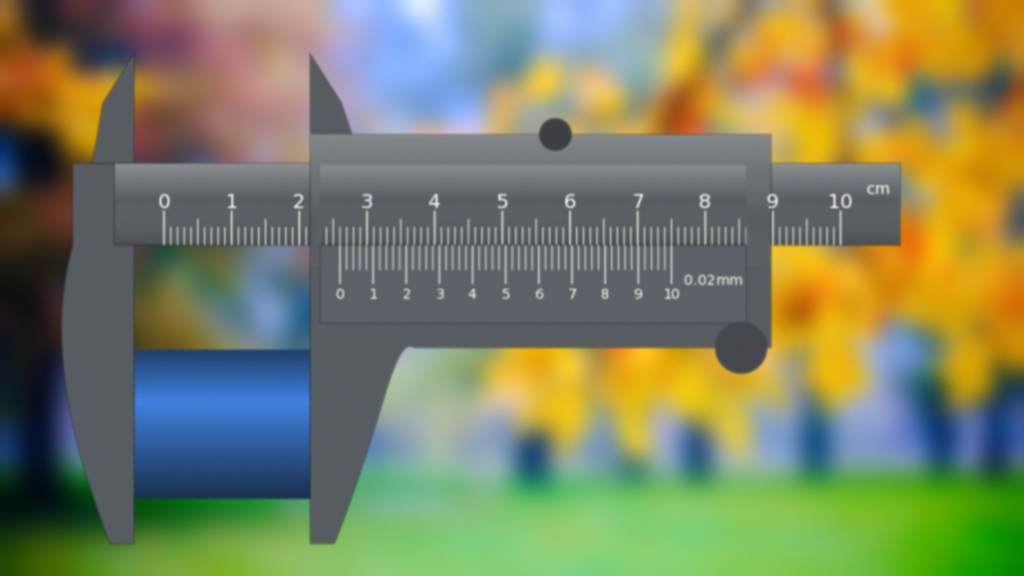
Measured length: 26.0 mm
